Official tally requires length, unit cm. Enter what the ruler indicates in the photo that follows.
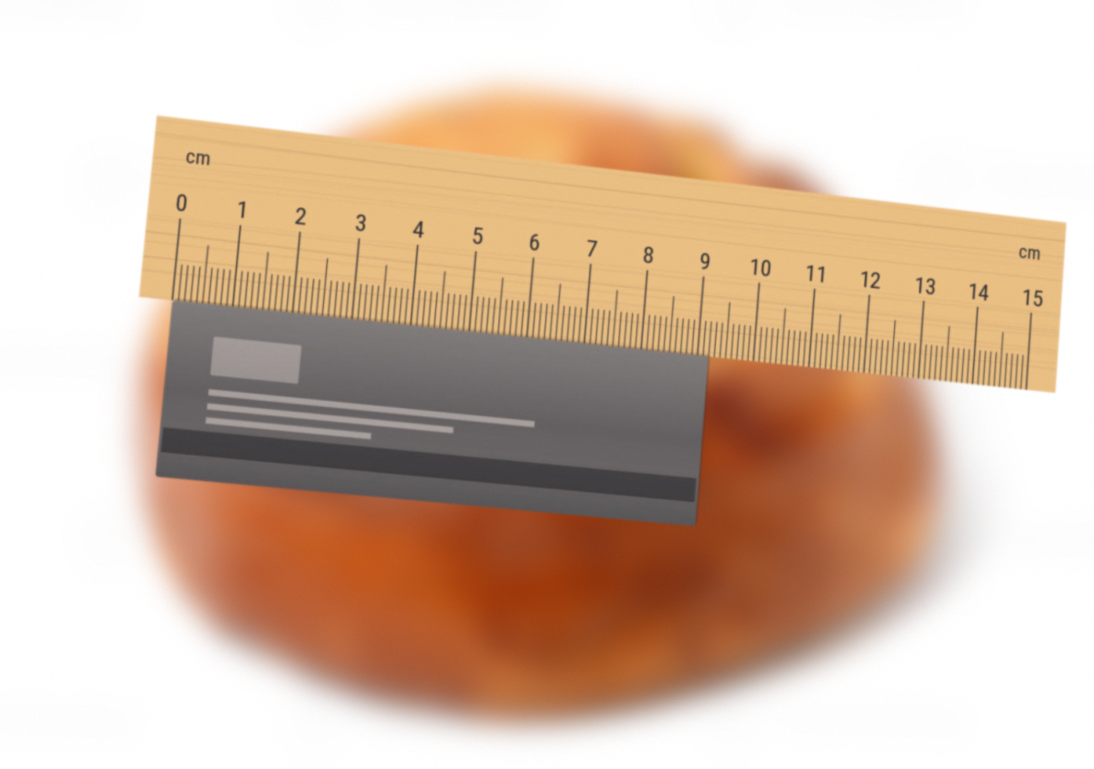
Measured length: 9.2 cm
